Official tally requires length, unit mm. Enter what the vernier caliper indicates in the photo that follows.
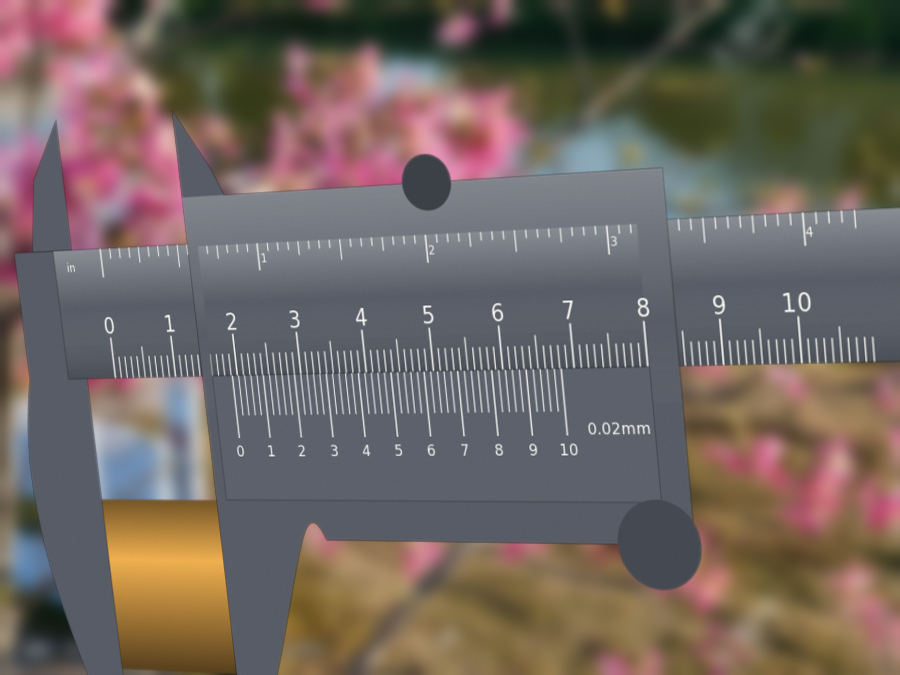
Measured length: 19.2 mm
